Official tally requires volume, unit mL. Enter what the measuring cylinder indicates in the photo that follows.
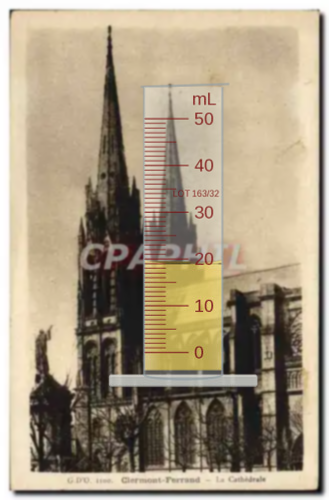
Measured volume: 19 mL
